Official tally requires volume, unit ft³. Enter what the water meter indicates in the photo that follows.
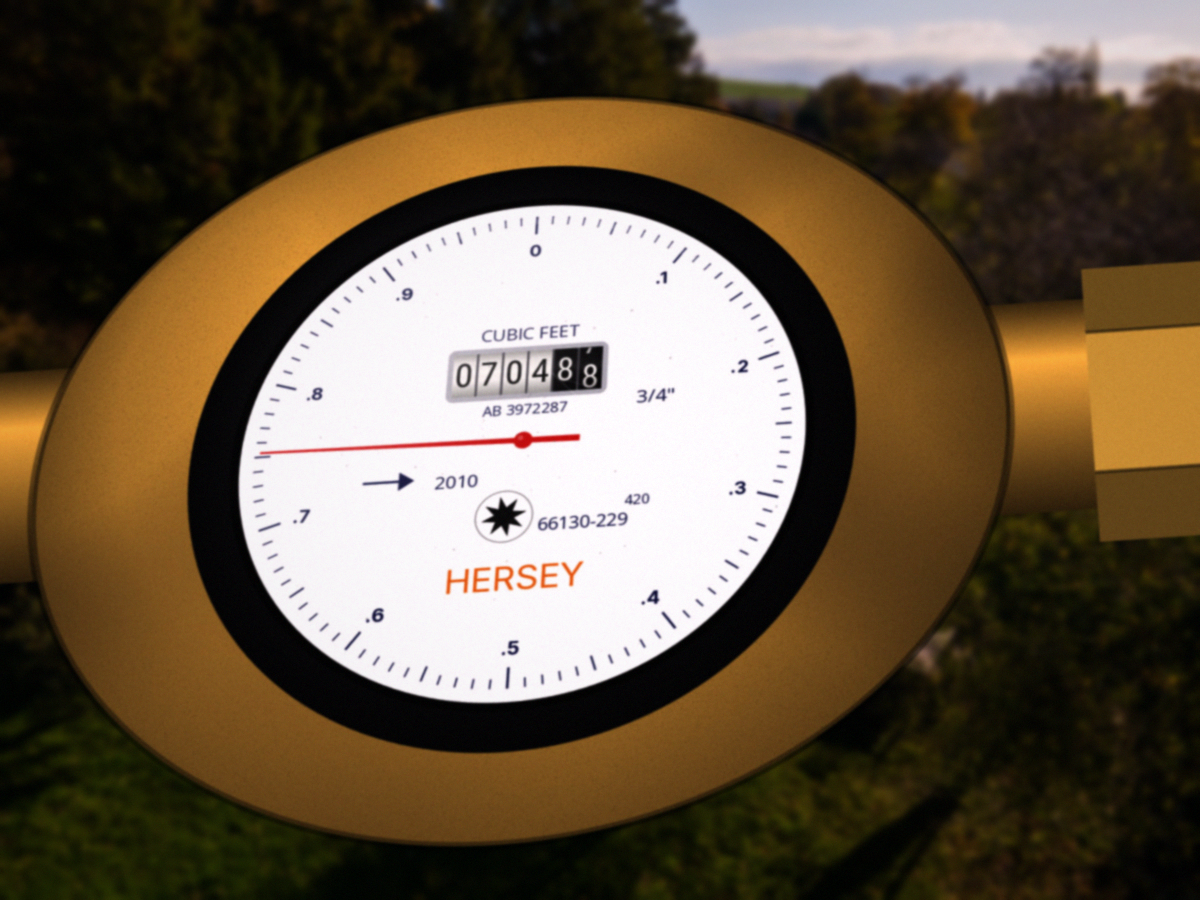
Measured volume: 70487.75 ft³
